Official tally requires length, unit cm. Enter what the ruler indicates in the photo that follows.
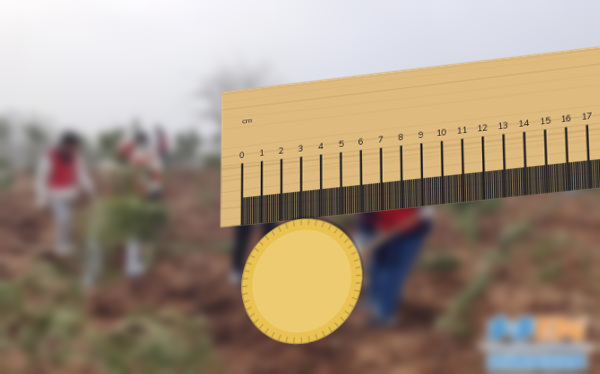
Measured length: 6 cm
